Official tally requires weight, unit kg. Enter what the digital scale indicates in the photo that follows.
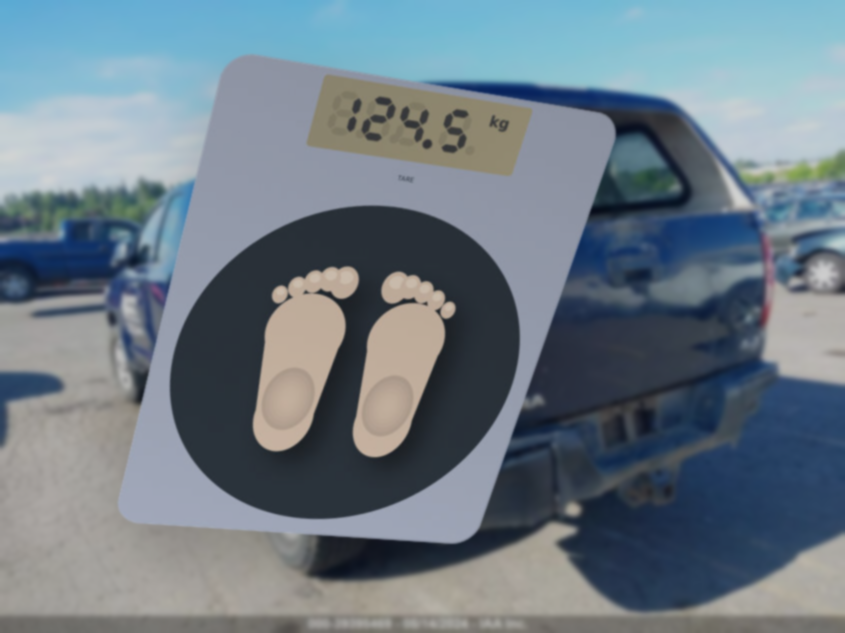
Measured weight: 124.5 kg
